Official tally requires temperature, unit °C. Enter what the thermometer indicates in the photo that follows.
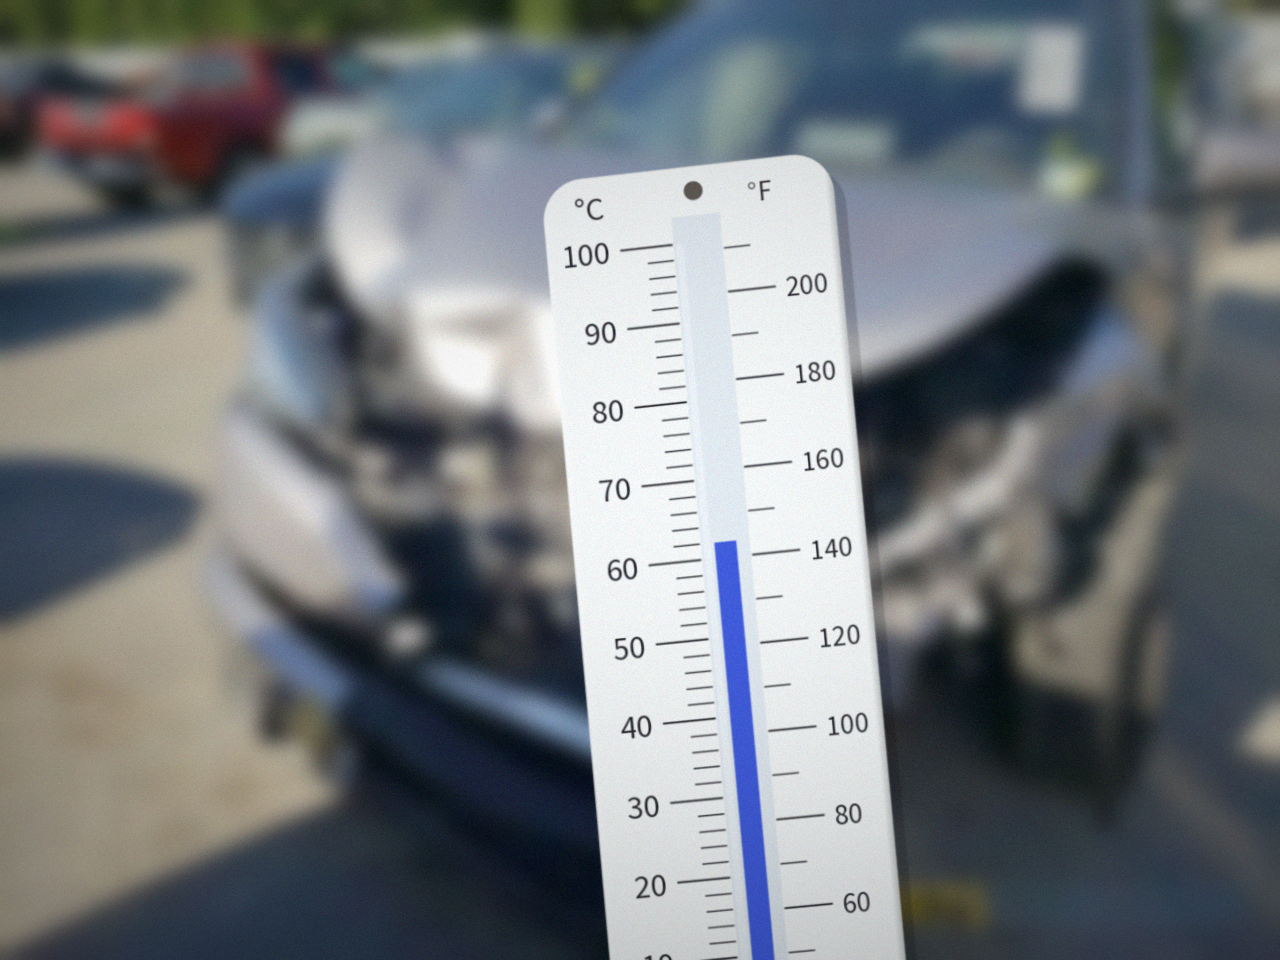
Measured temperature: 62 °C
